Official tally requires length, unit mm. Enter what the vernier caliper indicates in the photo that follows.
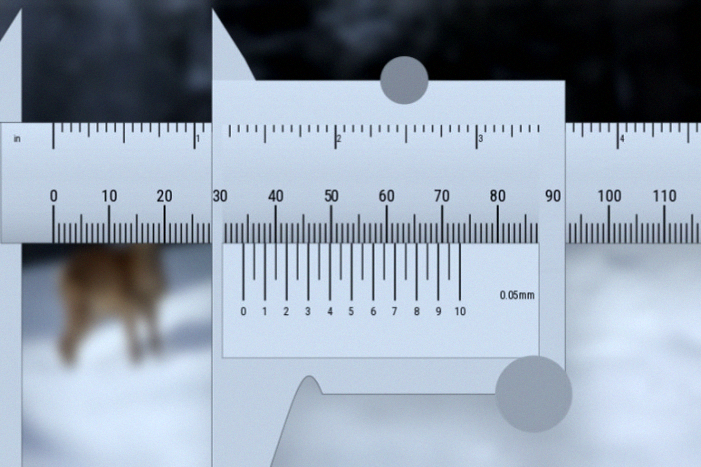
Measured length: 34.2 mm
